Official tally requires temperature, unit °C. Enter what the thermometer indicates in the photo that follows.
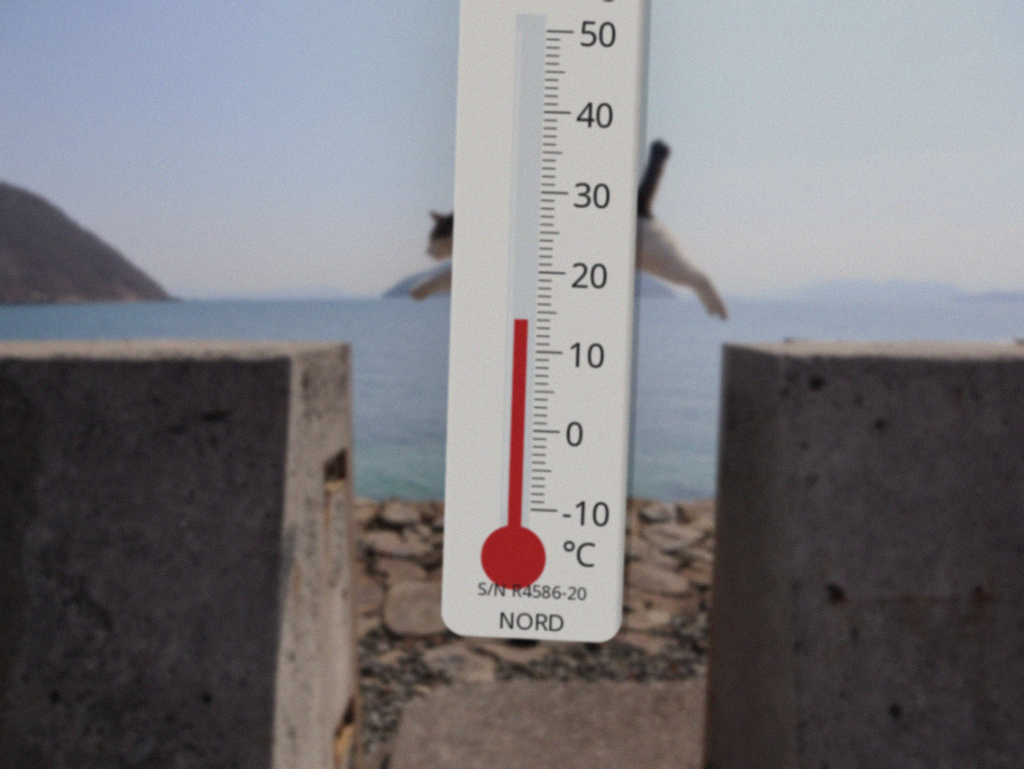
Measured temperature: 14 °C
